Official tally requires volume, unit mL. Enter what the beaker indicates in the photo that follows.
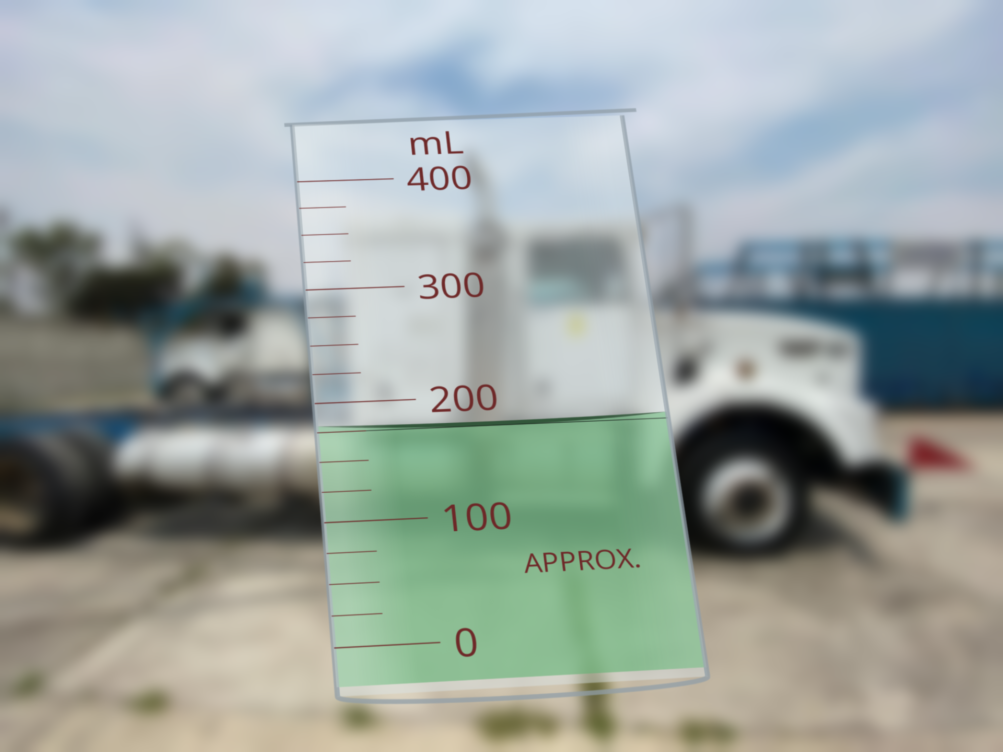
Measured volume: 175 mL
